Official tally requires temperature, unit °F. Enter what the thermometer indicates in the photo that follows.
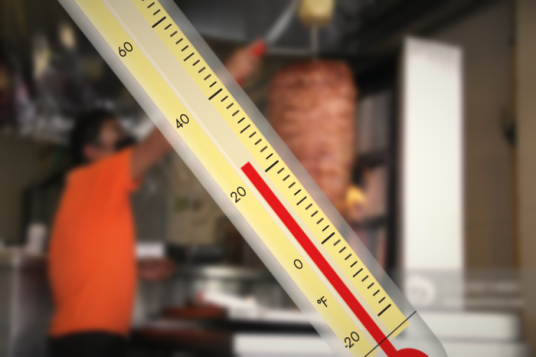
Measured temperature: 24 °F
